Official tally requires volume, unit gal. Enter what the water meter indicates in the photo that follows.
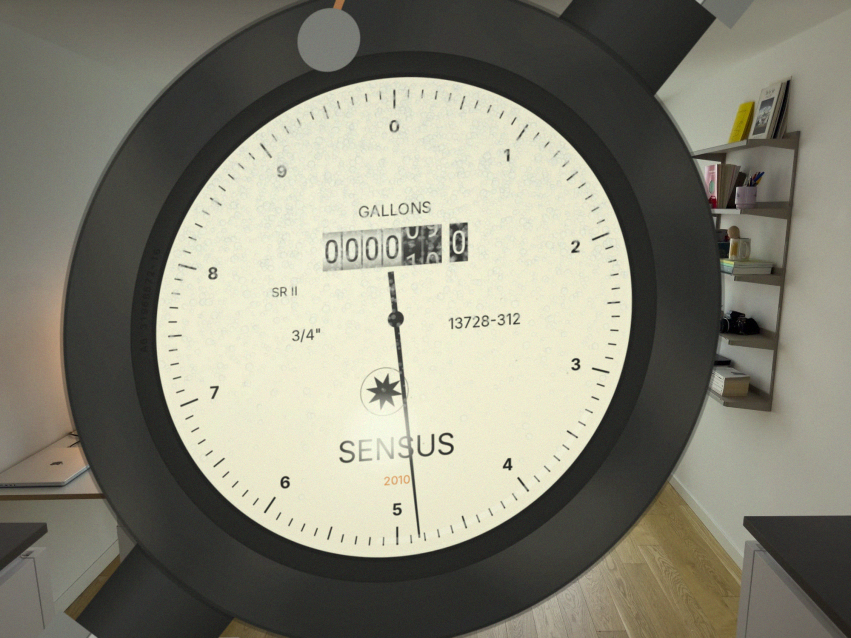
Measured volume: 94.8 gal
